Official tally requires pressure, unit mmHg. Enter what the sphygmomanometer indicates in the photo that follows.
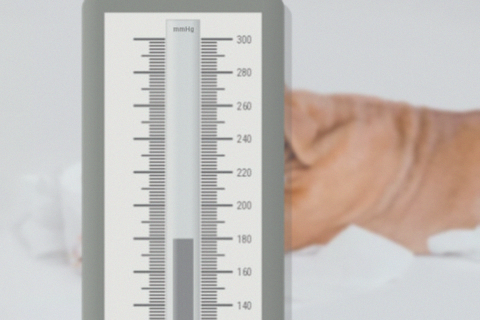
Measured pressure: 180 mmHg
